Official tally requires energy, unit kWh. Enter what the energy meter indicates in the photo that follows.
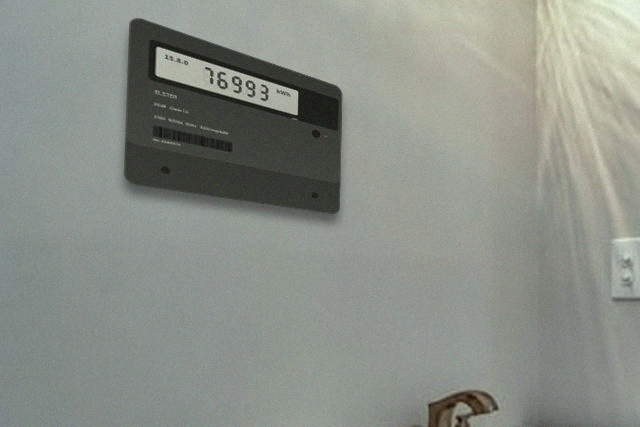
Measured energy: 76993 kWh
